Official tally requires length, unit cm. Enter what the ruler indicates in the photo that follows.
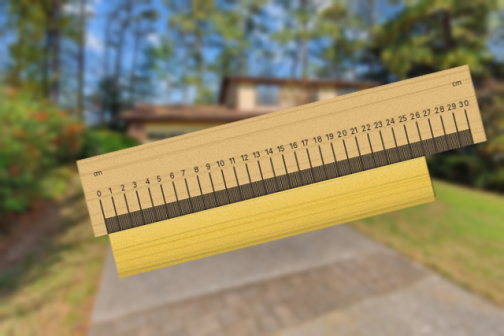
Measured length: 26 cm
